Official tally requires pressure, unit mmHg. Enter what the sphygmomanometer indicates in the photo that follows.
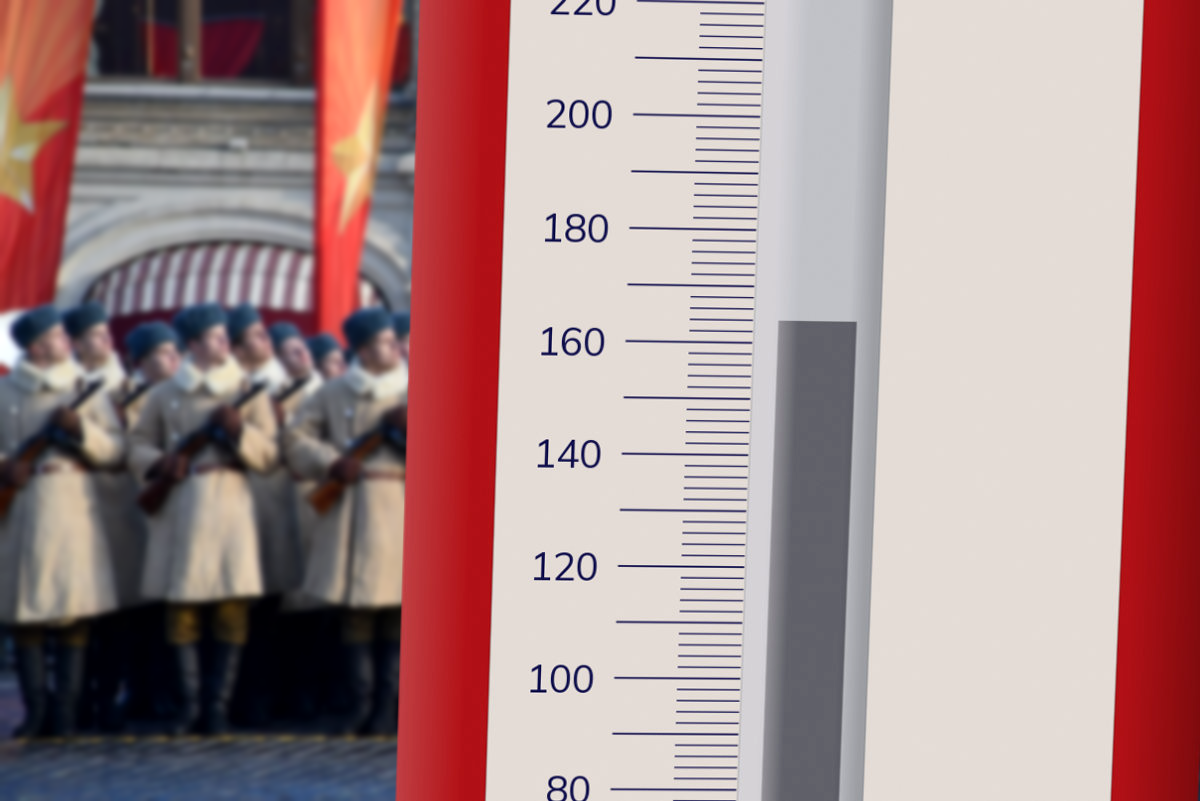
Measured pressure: 164 mmHg
